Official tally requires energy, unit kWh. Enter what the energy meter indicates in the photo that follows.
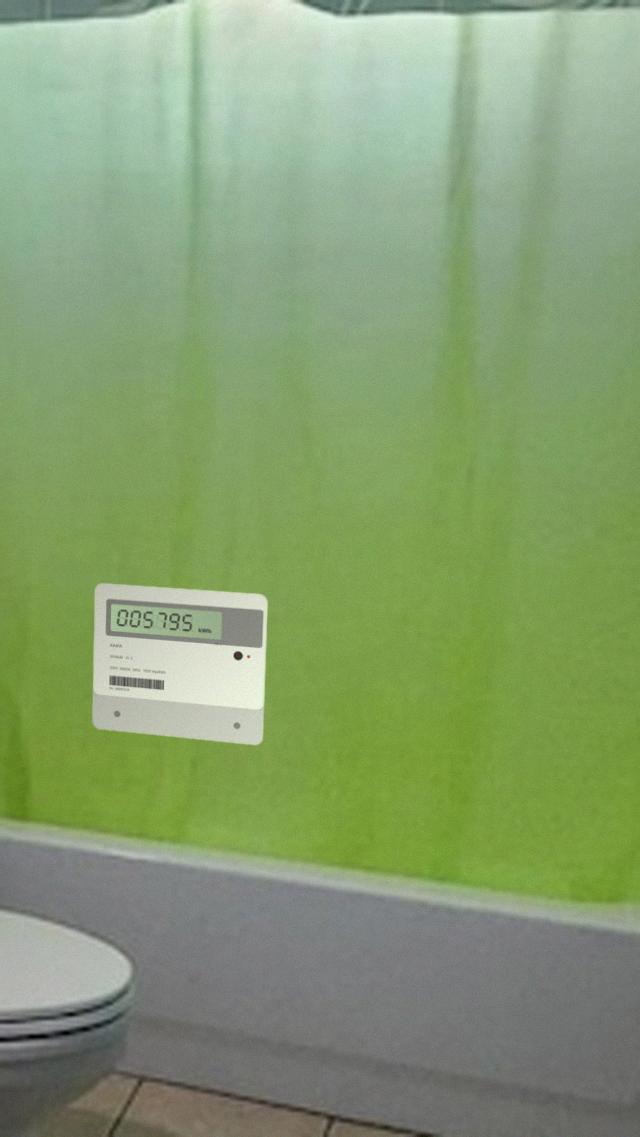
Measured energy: 5795 kWh
